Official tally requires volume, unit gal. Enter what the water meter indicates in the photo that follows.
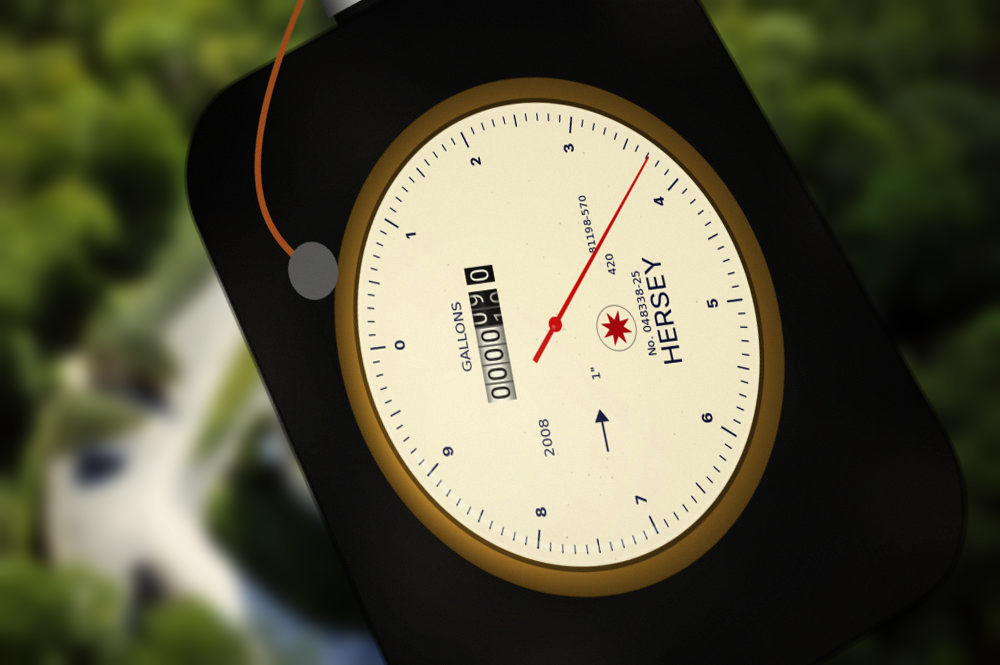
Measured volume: 93.7 gal
